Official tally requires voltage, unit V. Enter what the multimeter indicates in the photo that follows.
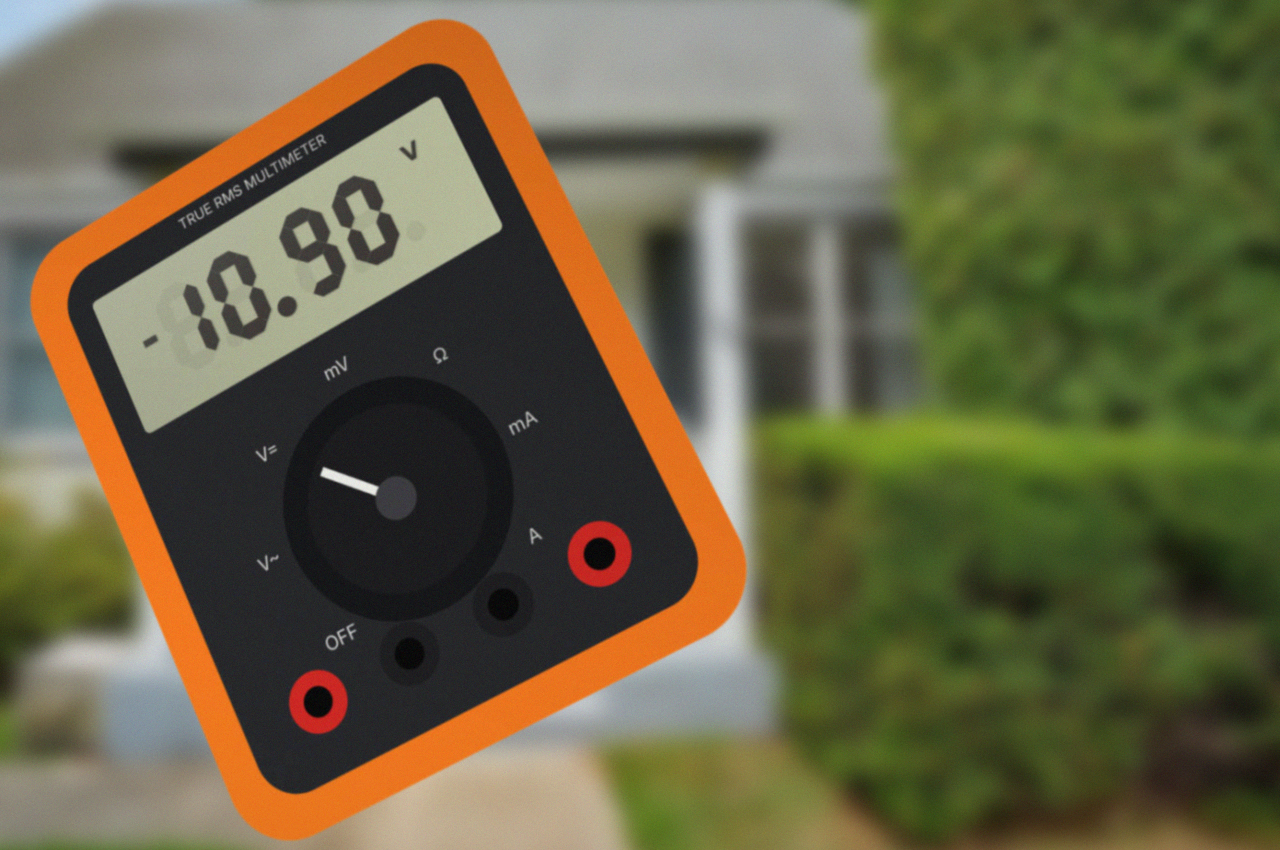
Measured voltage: -10.90 V
